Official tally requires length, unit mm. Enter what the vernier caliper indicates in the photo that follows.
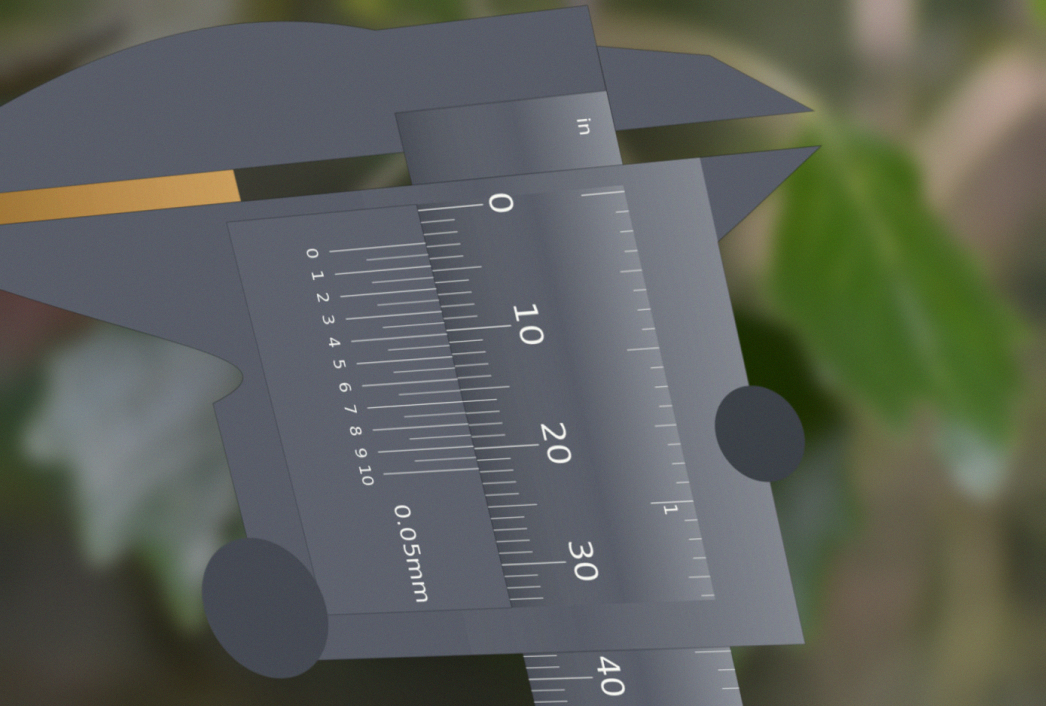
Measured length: 2.7 mm
